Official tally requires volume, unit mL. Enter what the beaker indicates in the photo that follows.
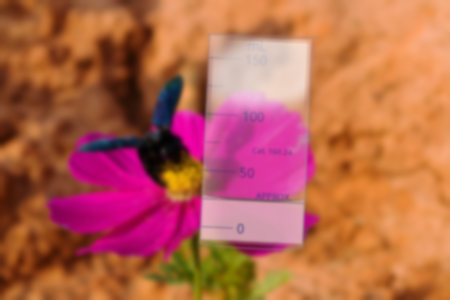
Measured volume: 25 mL
